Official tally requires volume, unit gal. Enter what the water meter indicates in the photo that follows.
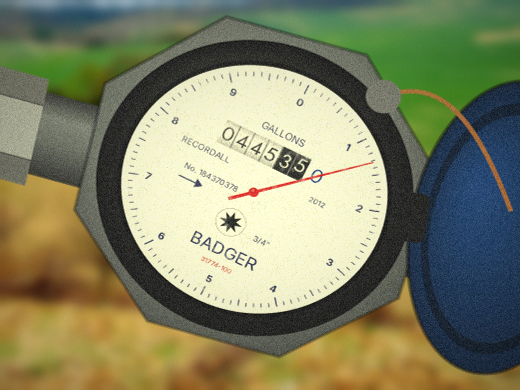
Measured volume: 445351.3 gal
